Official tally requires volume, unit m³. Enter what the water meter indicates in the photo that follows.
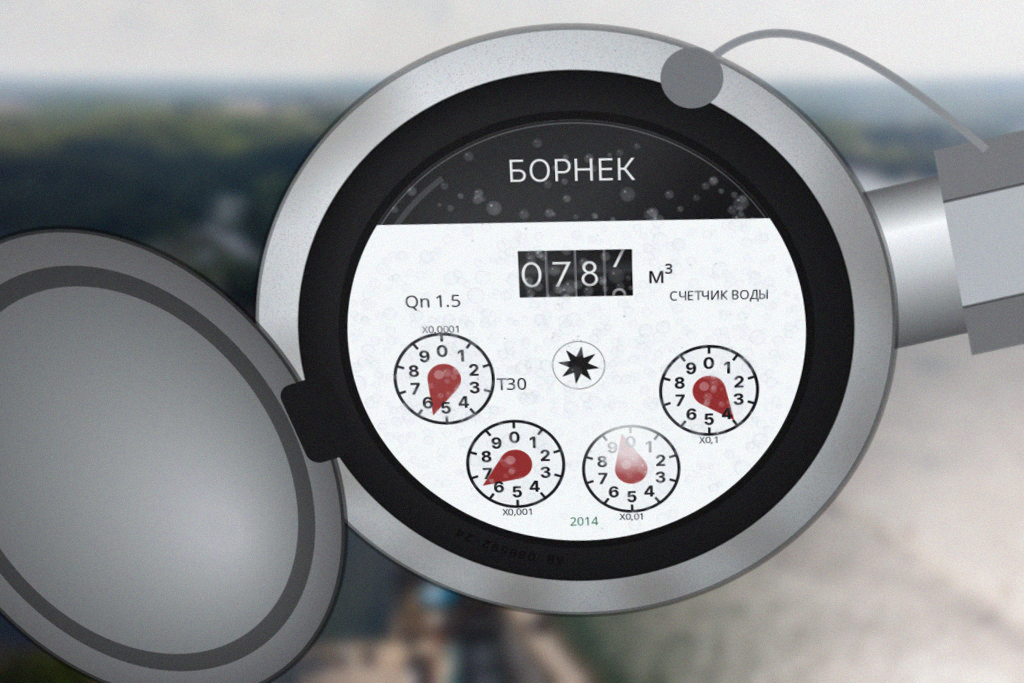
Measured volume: 787.3965 m³
